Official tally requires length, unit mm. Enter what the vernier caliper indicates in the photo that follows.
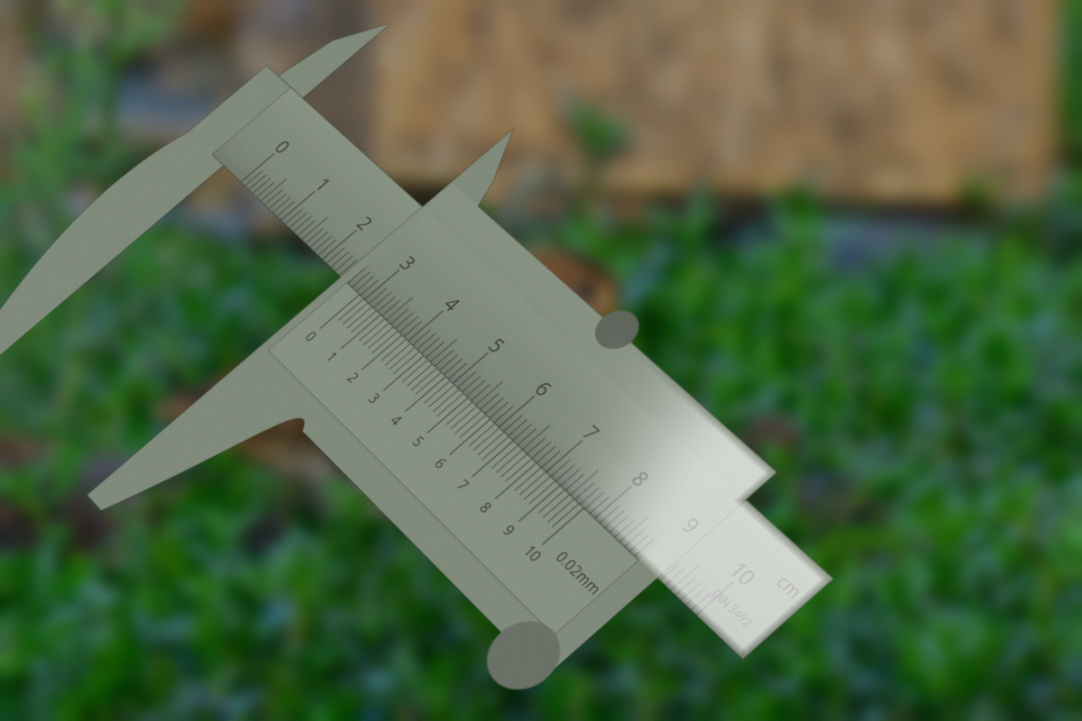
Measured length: 28.8 mm
